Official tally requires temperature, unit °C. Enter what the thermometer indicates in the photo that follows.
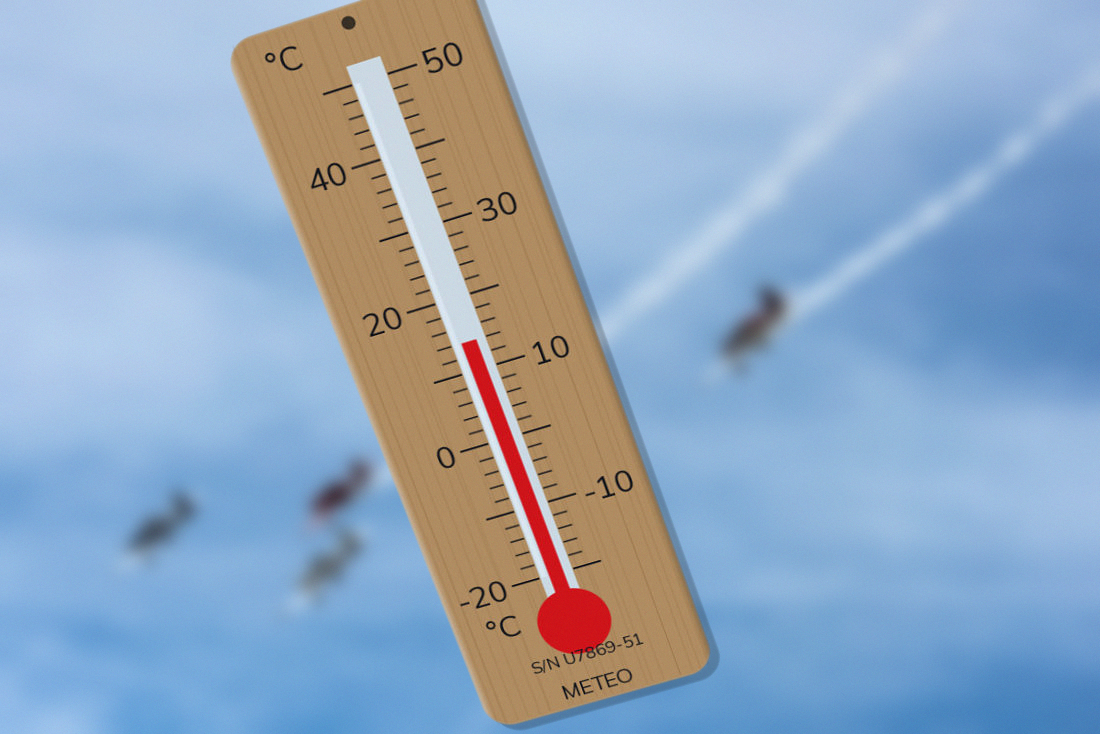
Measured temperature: 14 °C
